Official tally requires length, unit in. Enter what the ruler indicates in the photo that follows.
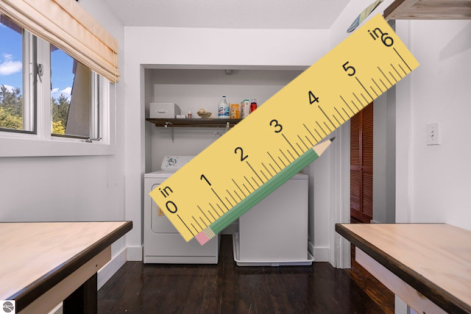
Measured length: 3.875 in
